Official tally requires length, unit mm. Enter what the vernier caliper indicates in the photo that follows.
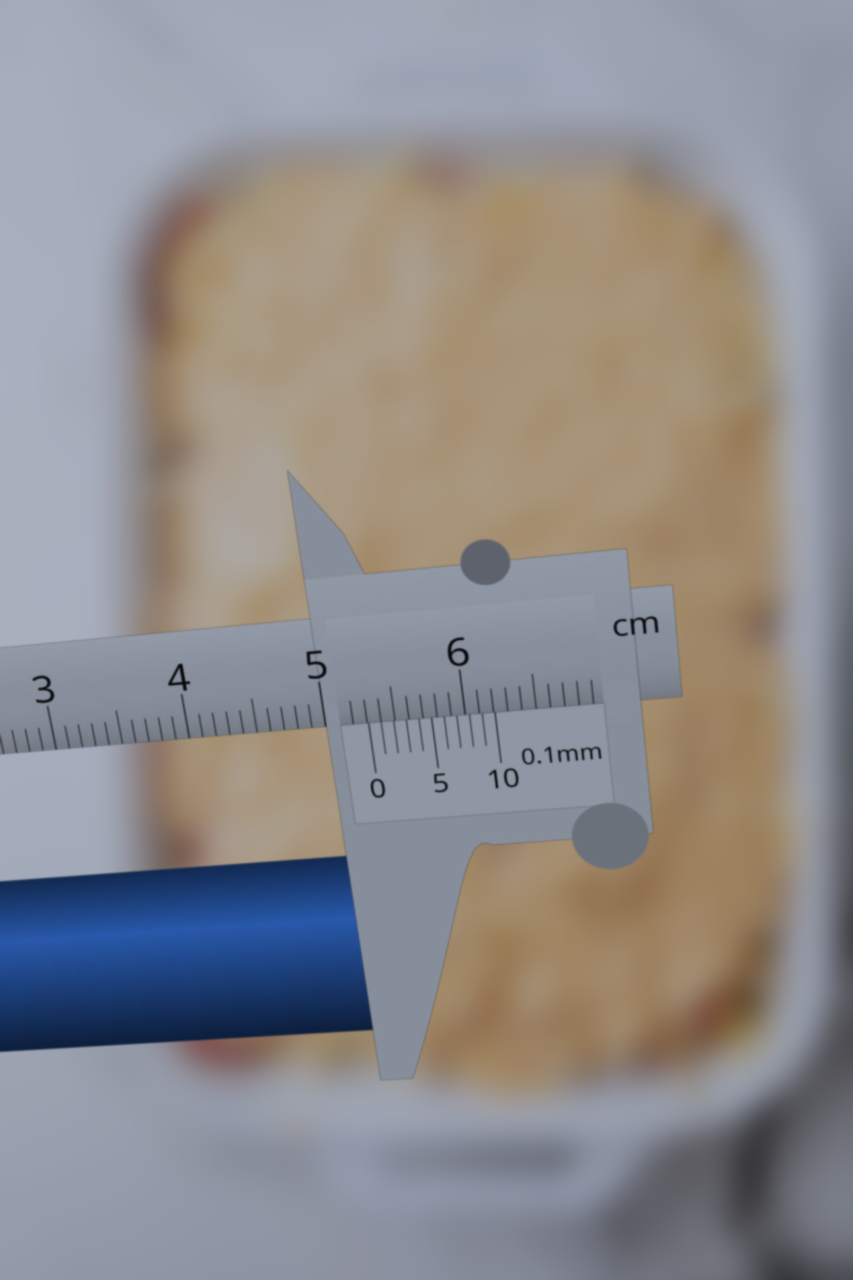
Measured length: 53.1 mm
